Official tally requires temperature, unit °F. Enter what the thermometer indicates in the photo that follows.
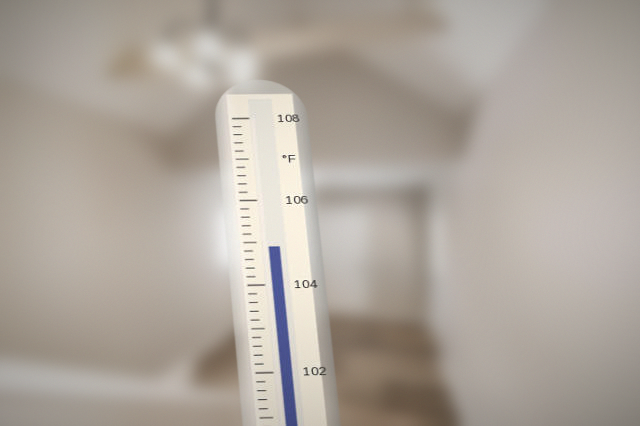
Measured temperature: 104.9 °F
